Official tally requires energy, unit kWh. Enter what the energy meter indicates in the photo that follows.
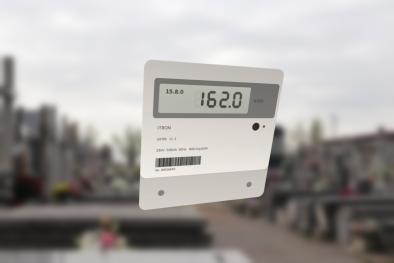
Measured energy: 162.0 kWh
